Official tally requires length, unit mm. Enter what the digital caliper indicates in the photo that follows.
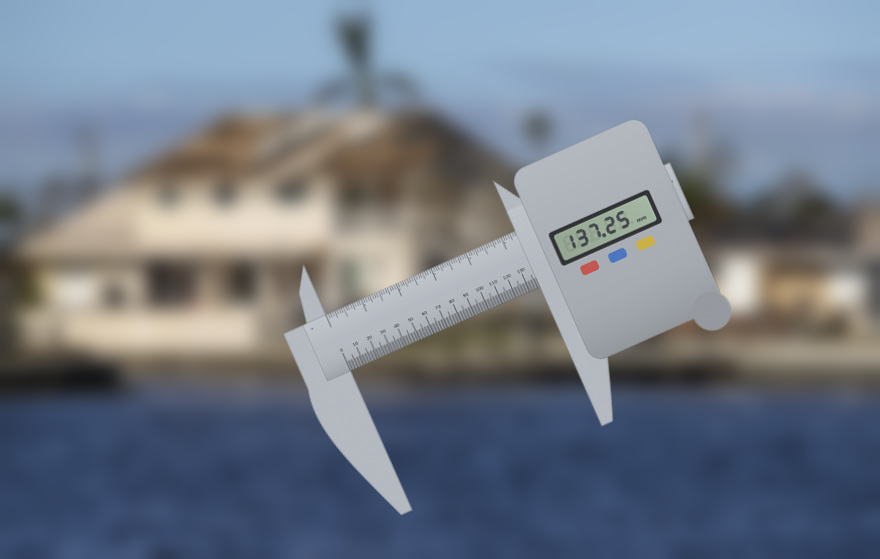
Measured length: 137.25 mm
